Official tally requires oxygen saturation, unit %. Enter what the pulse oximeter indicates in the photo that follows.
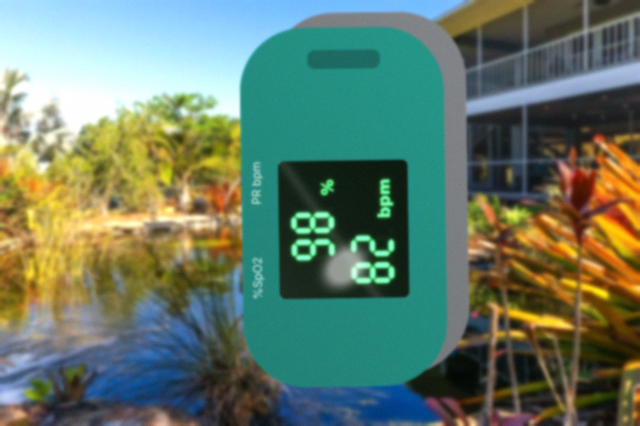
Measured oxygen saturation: 98 %
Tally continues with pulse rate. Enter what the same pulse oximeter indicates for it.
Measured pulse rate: 82 bpm
